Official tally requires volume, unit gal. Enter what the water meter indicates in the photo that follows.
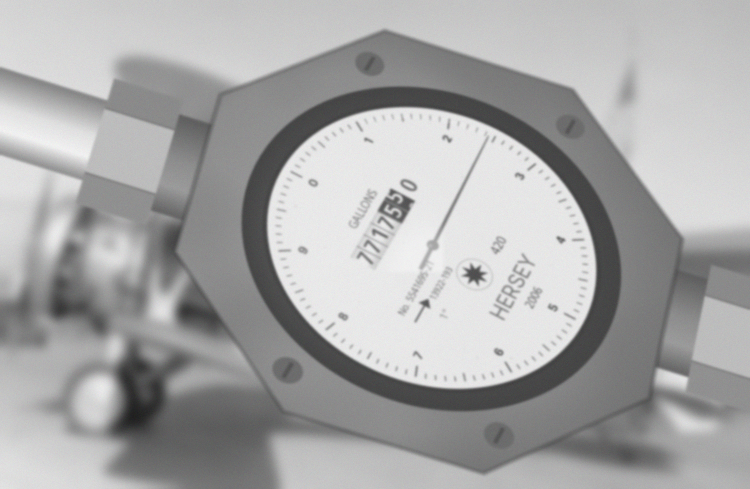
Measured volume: 7717552.4 gal
